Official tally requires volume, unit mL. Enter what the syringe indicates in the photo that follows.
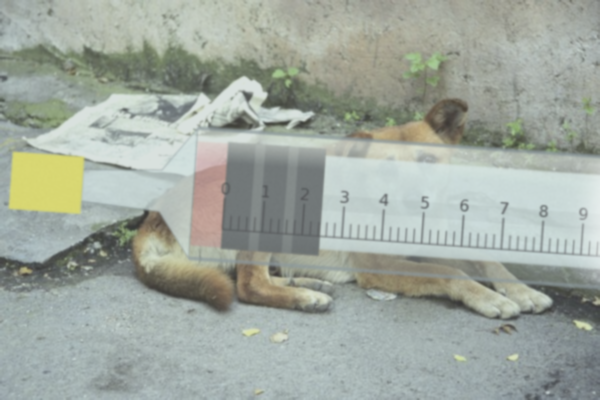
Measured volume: 0 mL
